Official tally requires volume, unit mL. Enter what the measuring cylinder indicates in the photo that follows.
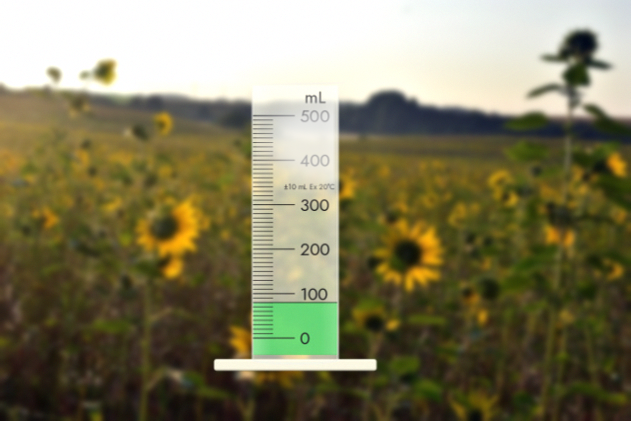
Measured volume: 80 mL
